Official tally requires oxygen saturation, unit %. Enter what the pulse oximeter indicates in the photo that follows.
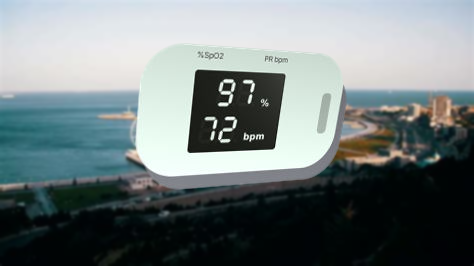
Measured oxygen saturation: 97 %
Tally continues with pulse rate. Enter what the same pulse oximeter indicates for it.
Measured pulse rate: 72 bpm
